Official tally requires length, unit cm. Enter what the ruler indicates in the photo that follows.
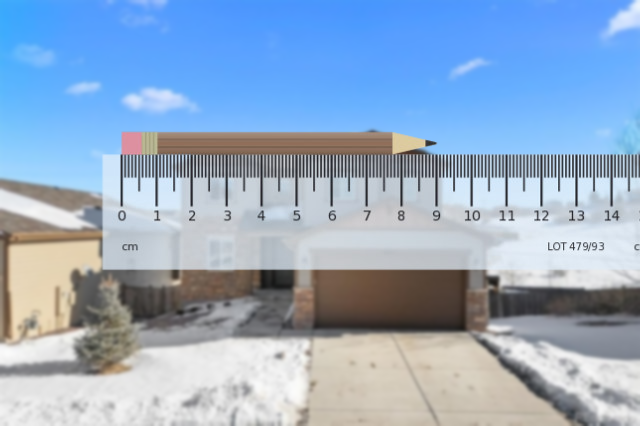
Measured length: 9 cm
